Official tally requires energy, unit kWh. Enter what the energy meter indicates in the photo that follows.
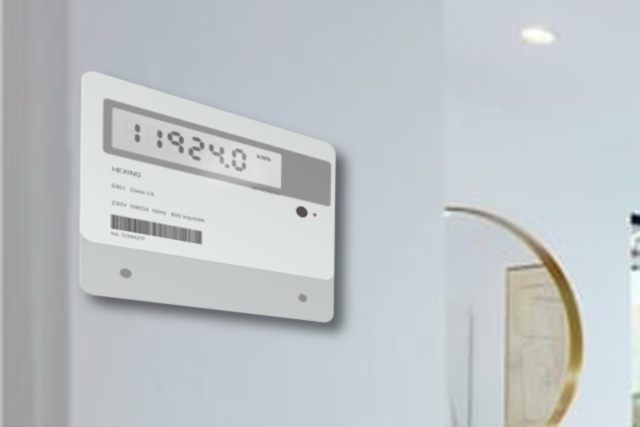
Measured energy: 11924.0 kWh
